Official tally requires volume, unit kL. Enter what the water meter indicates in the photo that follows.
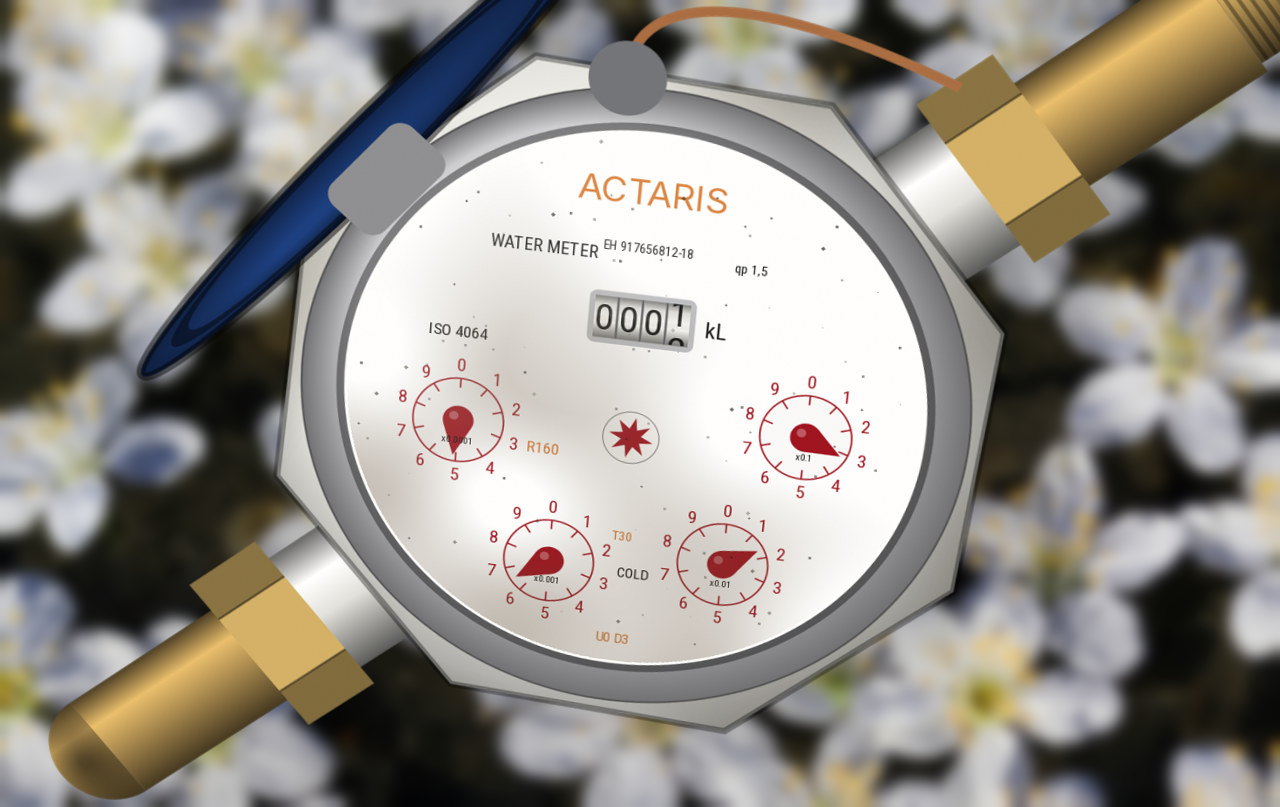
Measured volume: 1.3165 kL
